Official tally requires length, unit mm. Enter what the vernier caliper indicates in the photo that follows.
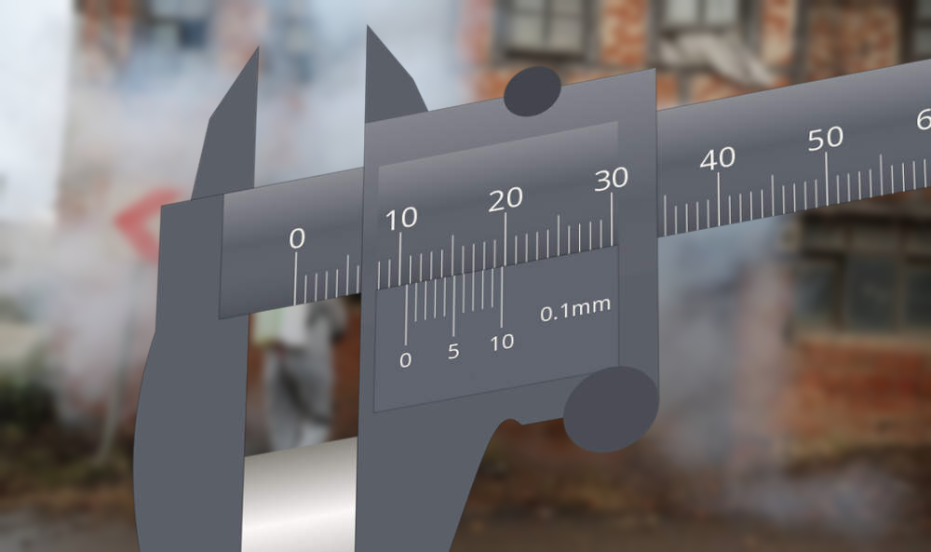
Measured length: 10.7 mm
